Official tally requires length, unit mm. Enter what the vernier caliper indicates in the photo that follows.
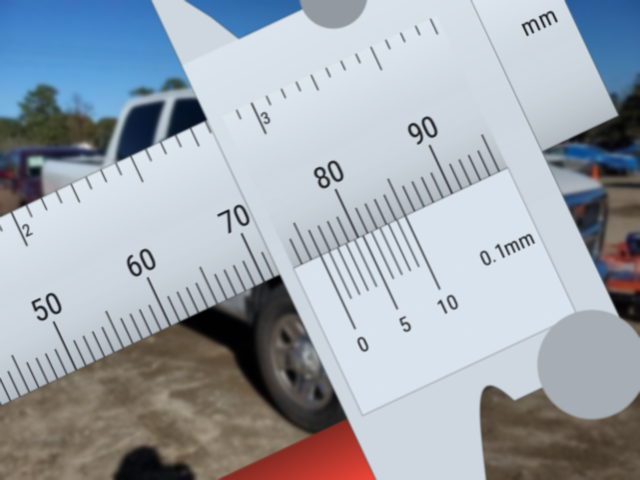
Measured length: 76.0 mm
